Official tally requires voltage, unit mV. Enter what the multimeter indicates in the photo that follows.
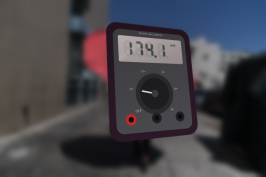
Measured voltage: 174.1 mV
